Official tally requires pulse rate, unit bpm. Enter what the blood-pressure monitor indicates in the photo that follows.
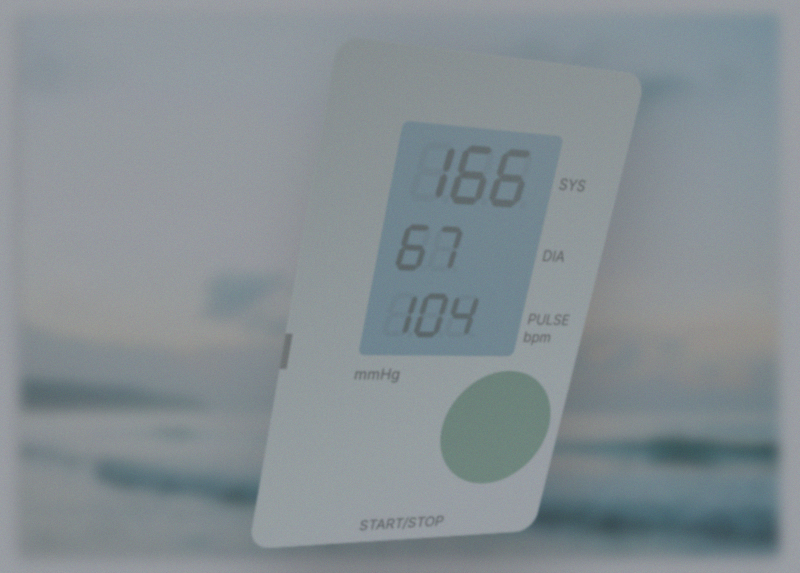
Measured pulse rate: 104 bpm
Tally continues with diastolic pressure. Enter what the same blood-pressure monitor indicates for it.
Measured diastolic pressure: 67 mmHg
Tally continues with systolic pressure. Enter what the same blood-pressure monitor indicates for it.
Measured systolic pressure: 166 mmHg
